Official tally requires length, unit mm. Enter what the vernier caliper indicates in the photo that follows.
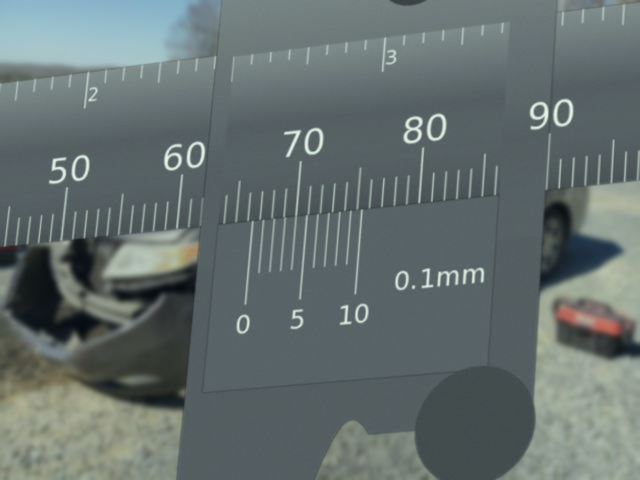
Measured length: 66.4 mm
